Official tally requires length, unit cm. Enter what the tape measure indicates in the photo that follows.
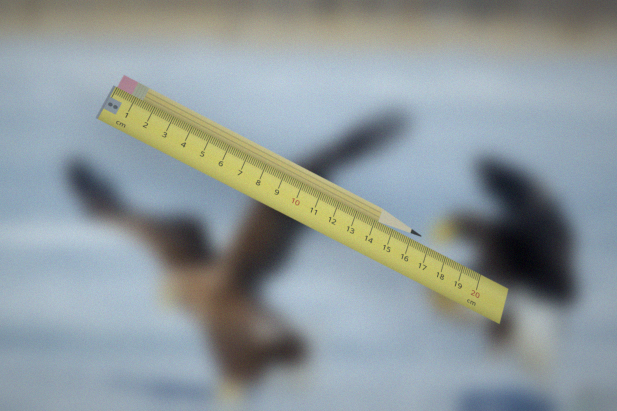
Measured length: 16.5 cm
